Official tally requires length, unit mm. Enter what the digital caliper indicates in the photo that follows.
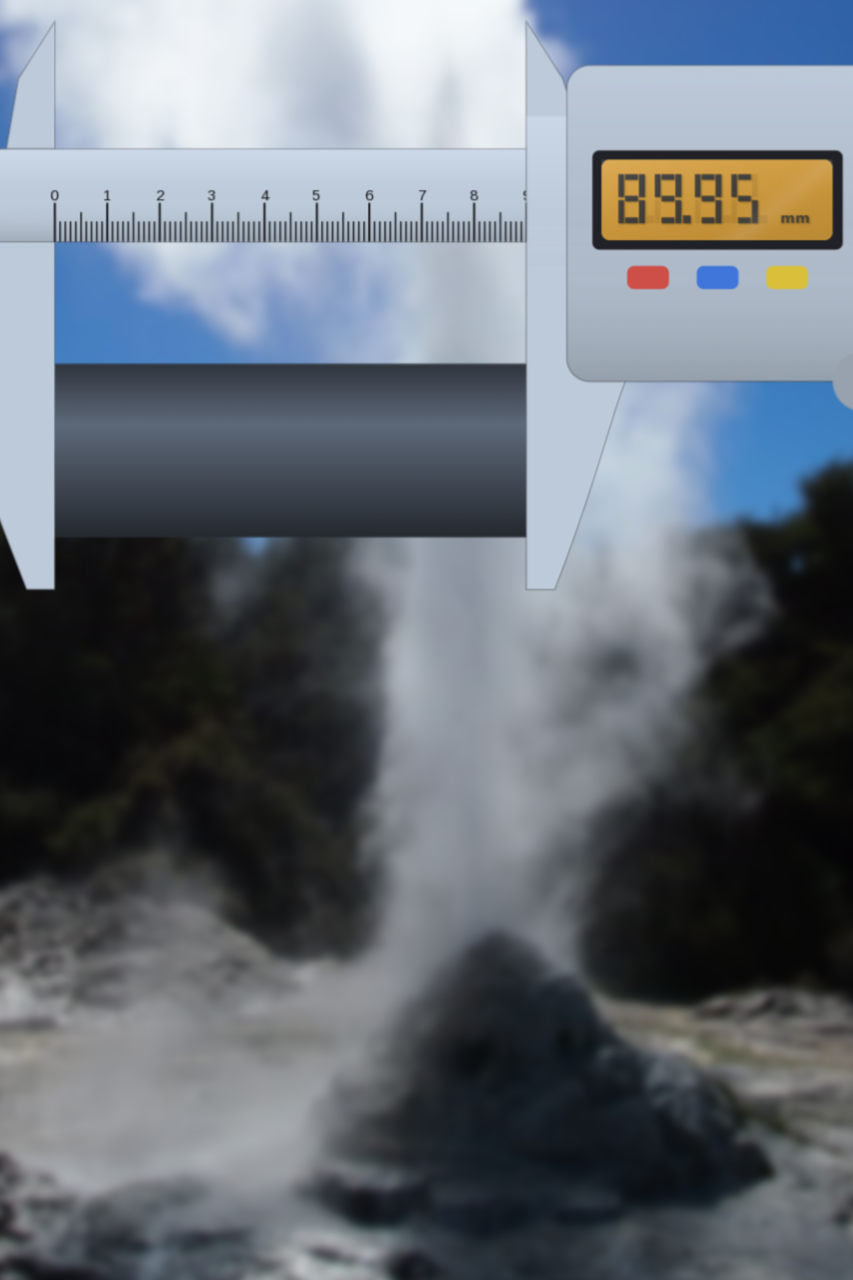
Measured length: 89.95 mm
